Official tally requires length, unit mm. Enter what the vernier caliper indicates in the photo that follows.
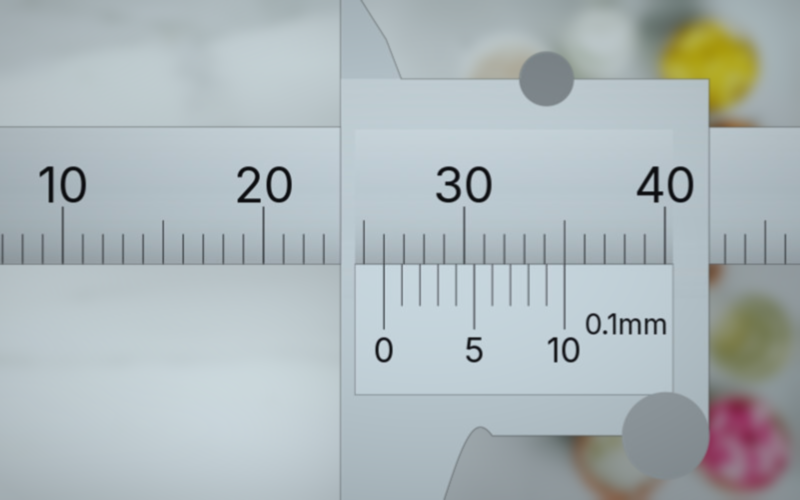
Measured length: 26.0 mm
